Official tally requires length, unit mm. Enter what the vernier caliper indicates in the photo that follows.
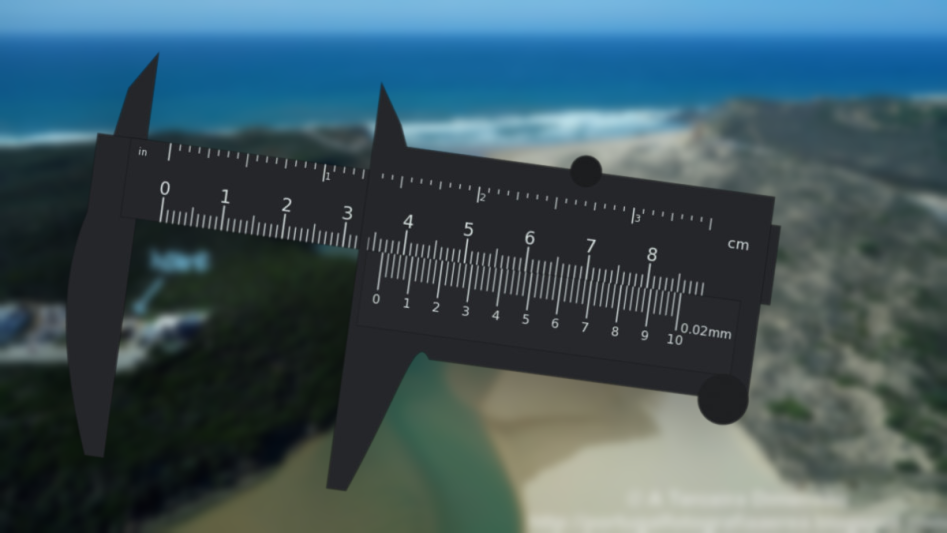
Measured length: 36.6 mm
